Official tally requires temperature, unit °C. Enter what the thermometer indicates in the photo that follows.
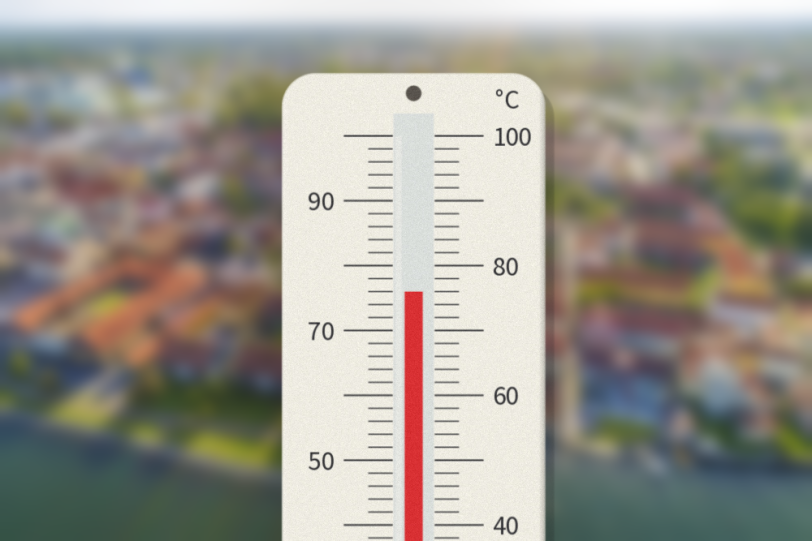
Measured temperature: 76 °C
